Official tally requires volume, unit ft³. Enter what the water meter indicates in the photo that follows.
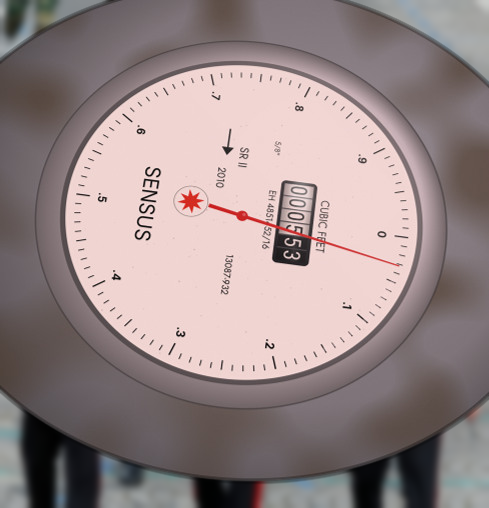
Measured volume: 553.03 ft³
